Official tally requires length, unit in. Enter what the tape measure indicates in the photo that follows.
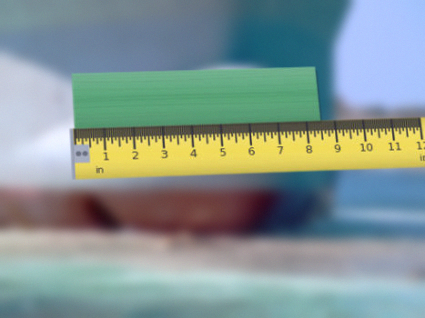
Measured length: 8.5 in
